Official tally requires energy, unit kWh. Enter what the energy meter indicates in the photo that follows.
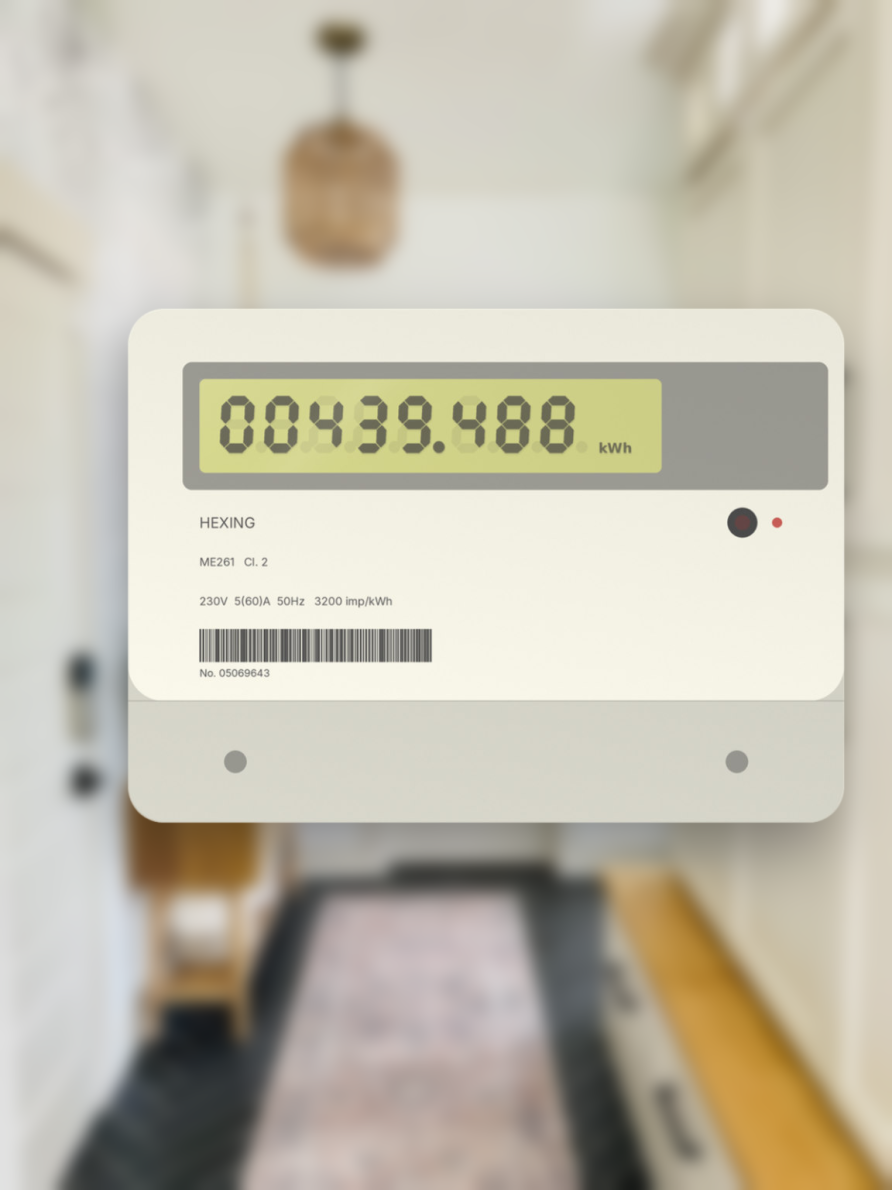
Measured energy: 439.488 kWh
